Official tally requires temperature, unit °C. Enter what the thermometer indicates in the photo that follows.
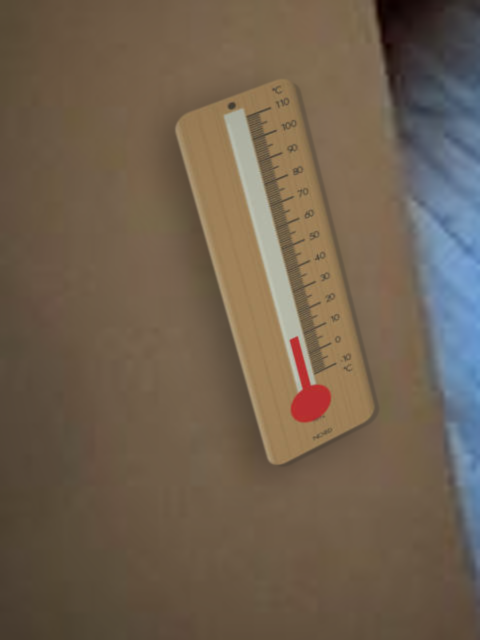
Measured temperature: 10 °C
